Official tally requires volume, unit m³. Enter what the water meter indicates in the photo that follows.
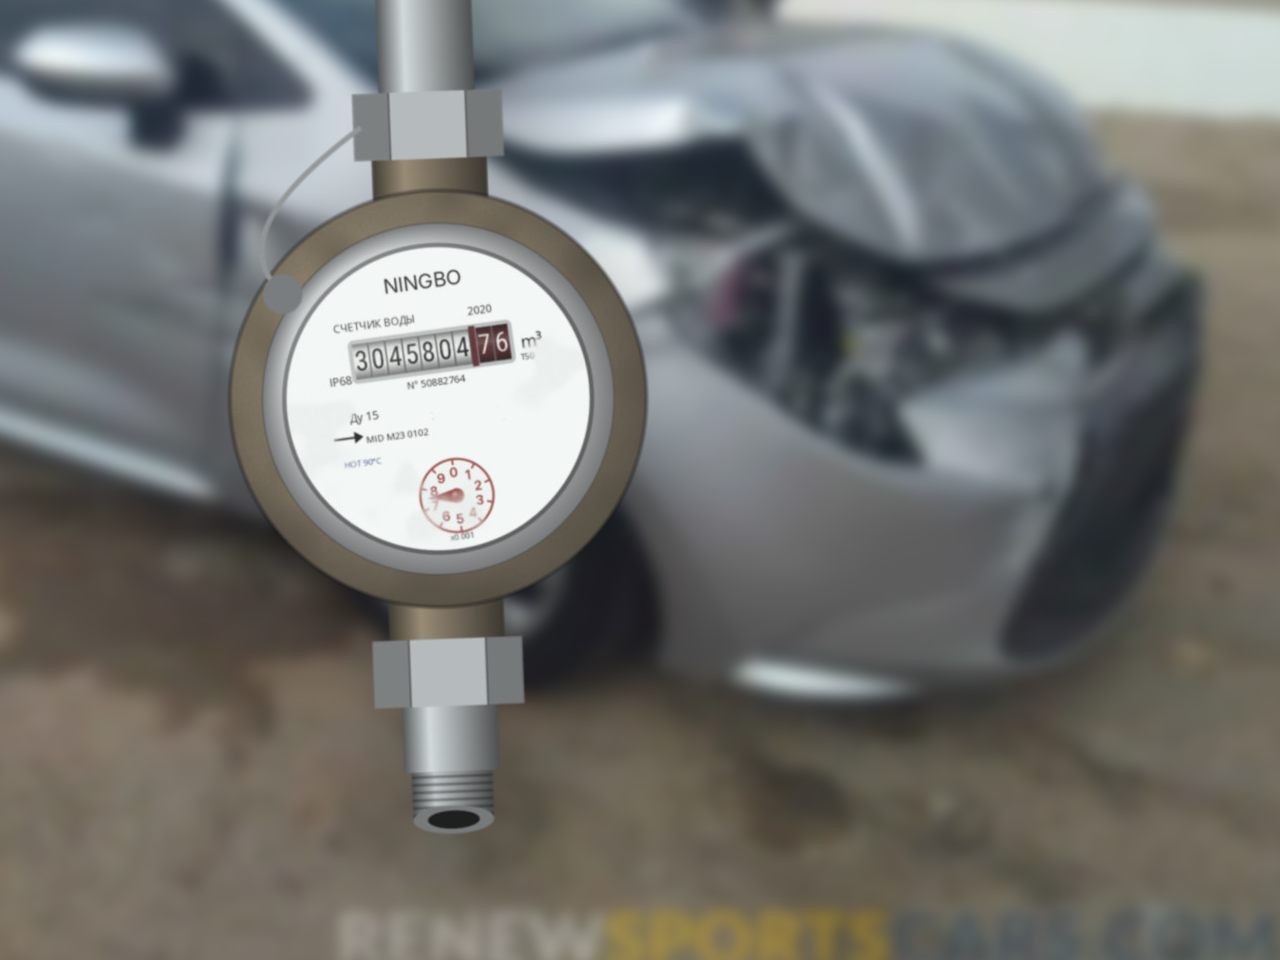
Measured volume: 3045804.767 m³
